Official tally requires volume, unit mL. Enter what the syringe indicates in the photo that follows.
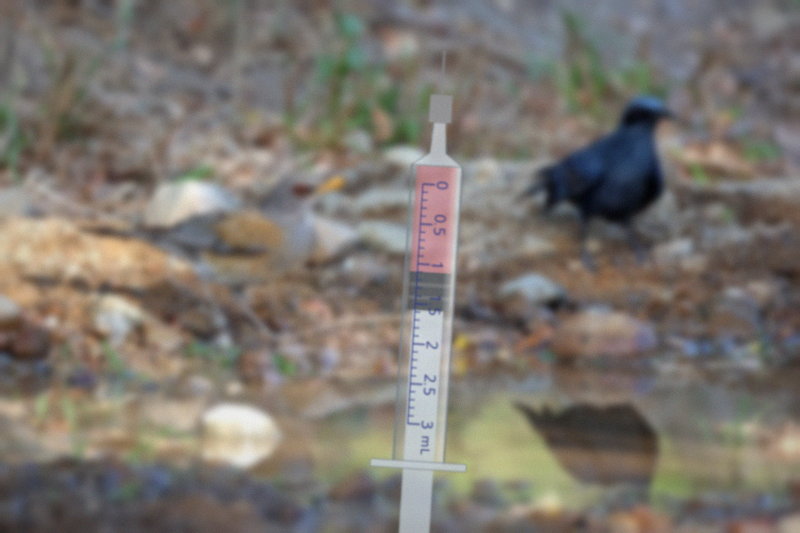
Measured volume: 1.1 mL
